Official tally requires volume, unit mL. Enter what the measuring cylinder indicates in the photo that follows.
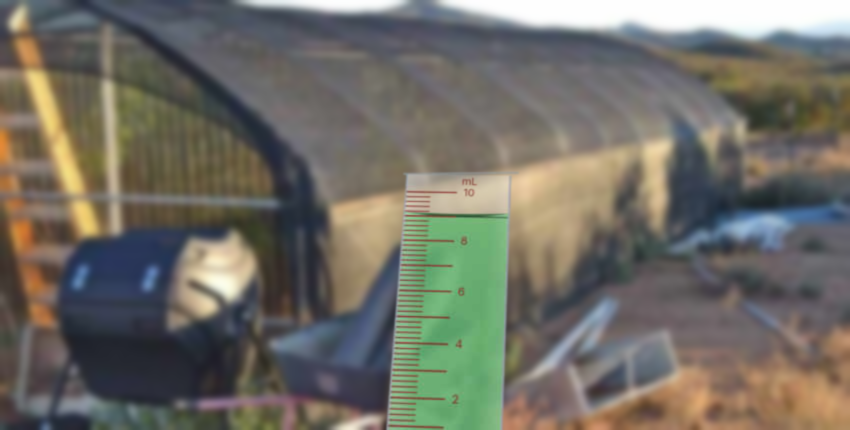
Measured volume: 9 mL
